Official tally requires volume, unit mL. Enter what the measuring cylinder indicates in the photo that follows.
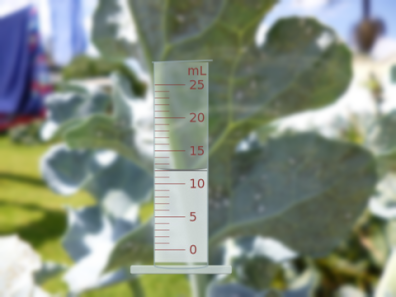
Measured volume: 12 mL
